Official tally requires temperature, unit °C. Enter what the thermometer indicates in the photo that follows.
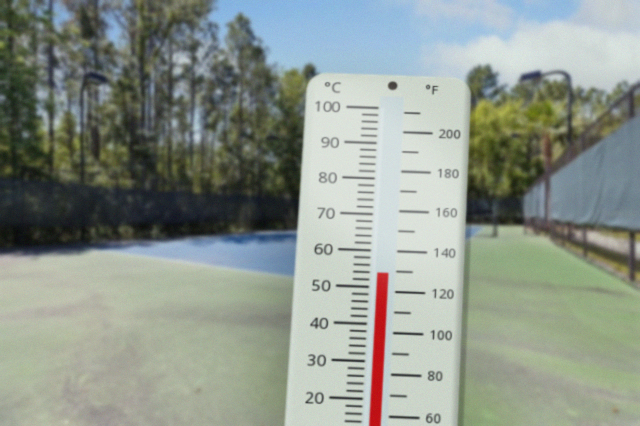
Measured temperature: 54 °C
